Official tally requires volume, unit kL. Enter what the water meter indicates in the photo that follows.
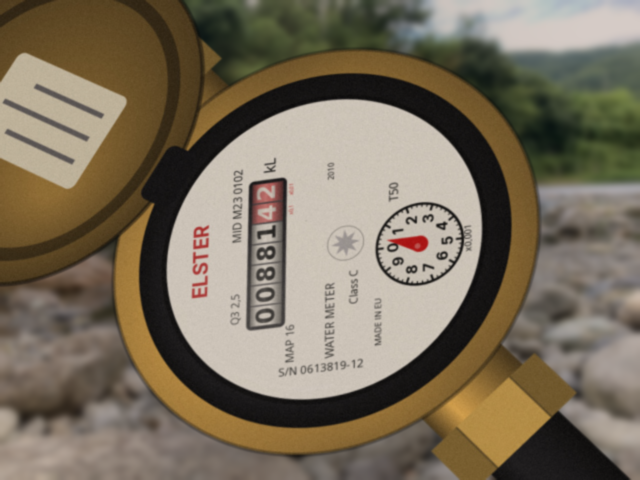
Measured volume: 881.420 kL
